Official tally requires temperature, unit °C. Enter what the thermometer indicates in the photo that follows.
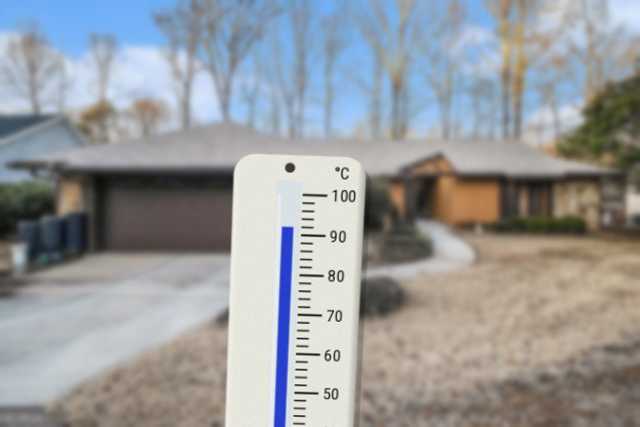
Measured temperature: 92 °C
